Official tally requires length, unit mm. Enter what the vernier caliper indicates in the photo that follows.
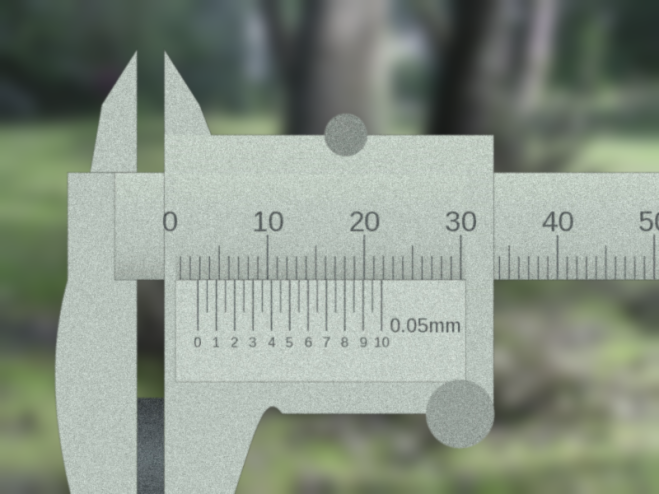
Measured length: 2.8 mm
